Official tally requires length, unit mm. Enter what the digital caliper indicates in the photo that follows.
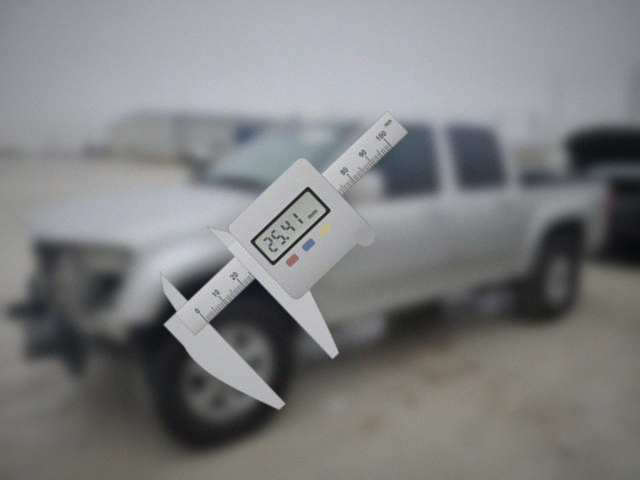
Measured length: 25.41 mm
